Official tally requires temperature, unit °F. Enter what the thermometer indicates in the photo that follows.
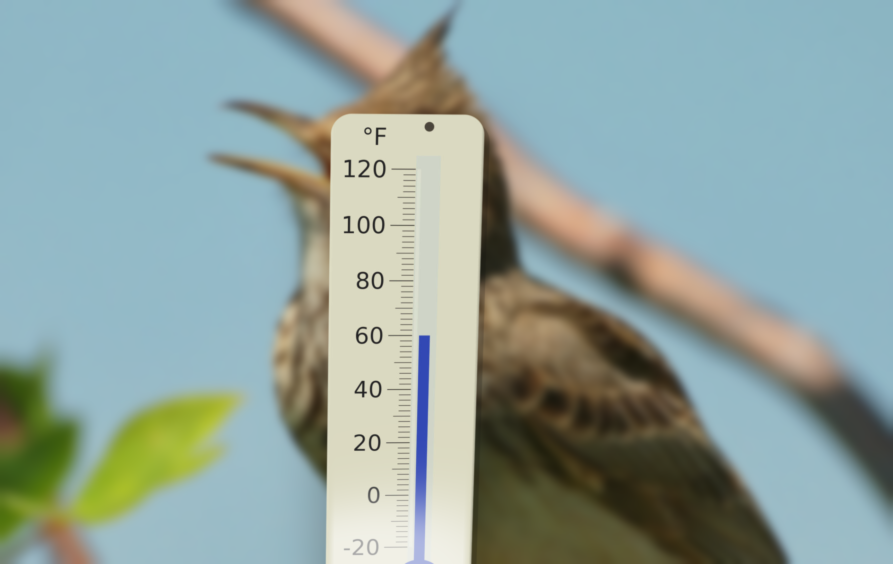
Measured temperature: 60 °F
